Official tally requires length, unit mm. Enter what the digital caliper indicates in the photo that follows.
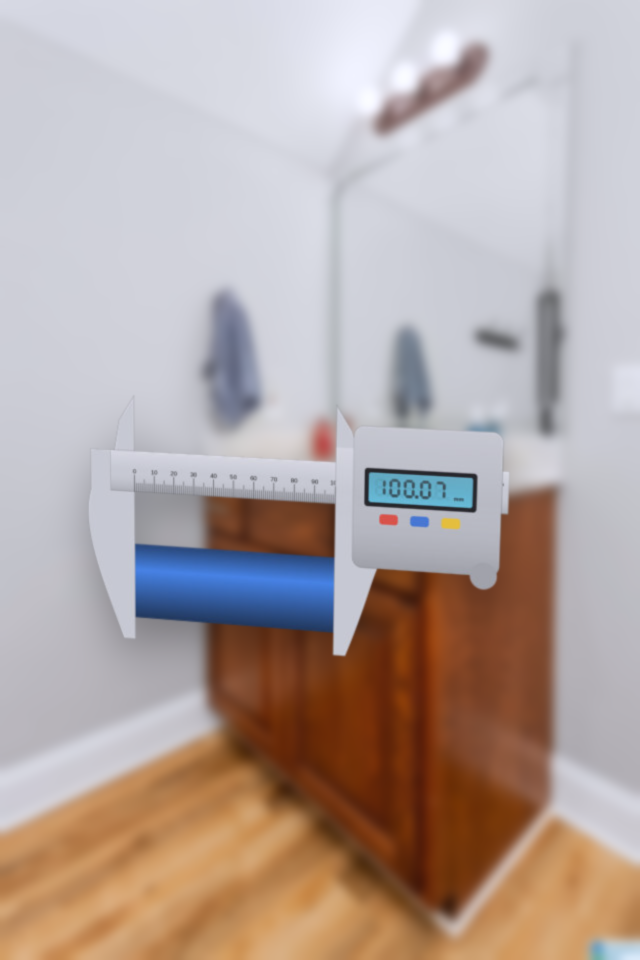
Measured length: 100.07 mm
